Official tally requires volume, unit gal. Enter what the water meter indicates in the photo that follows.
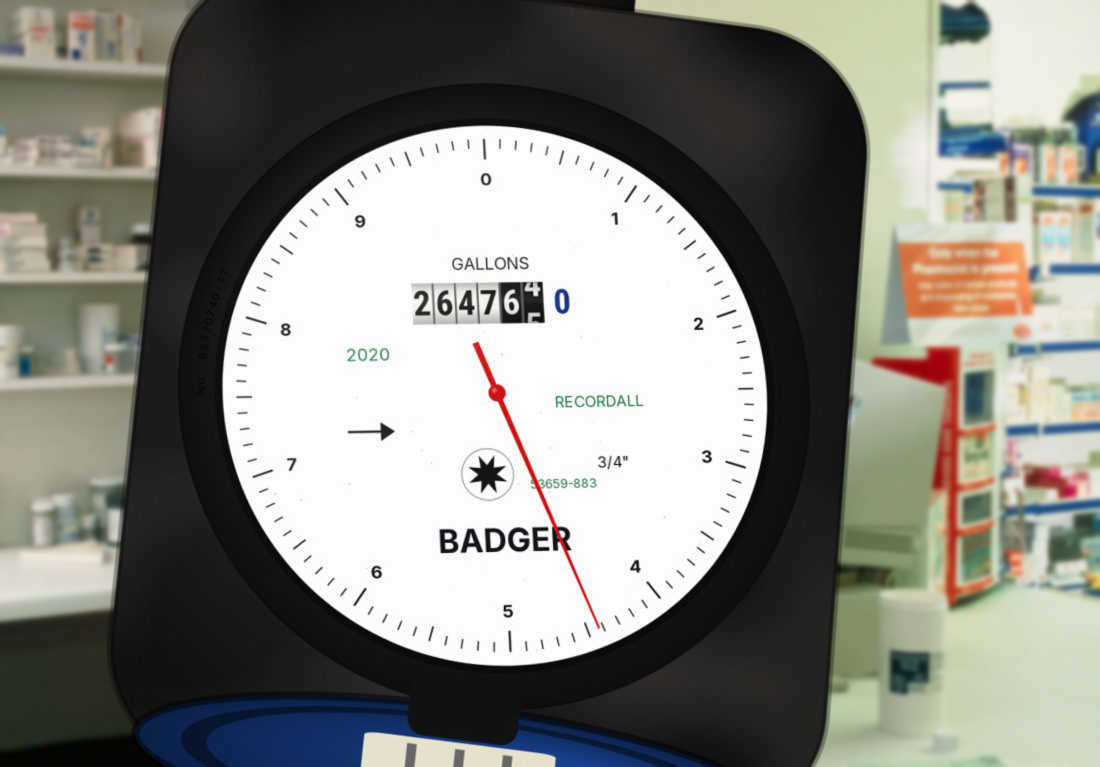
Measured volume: 2647644.4 gal
